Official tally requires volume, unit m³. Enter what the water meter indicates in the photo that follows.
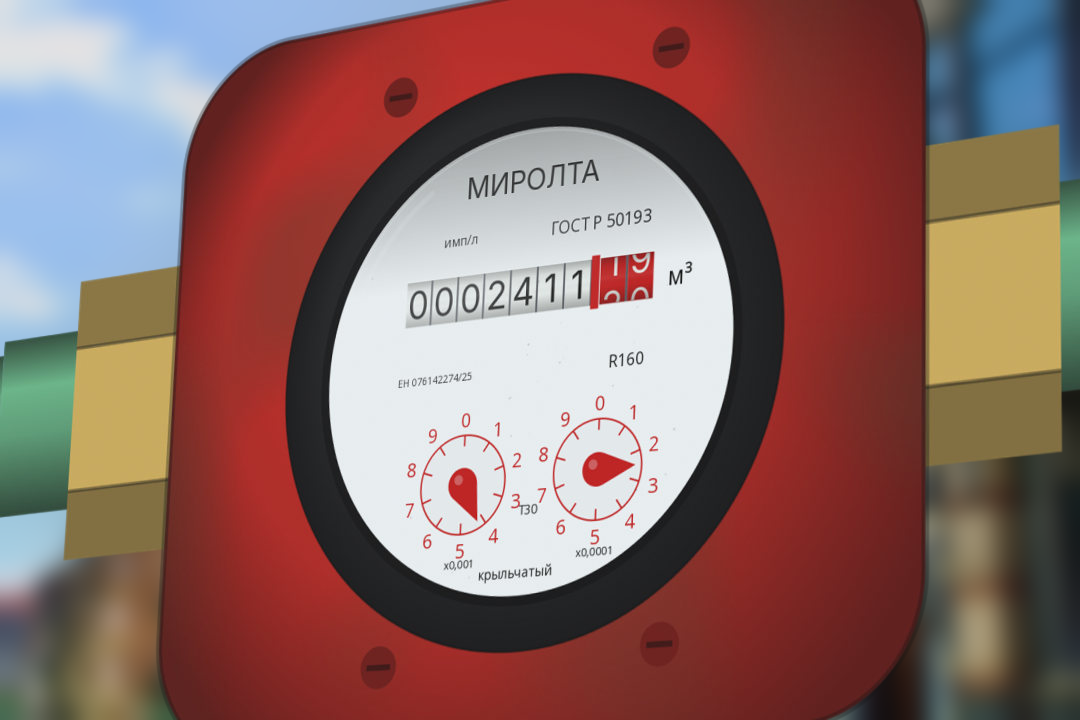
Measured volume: 2411.1942 m³
